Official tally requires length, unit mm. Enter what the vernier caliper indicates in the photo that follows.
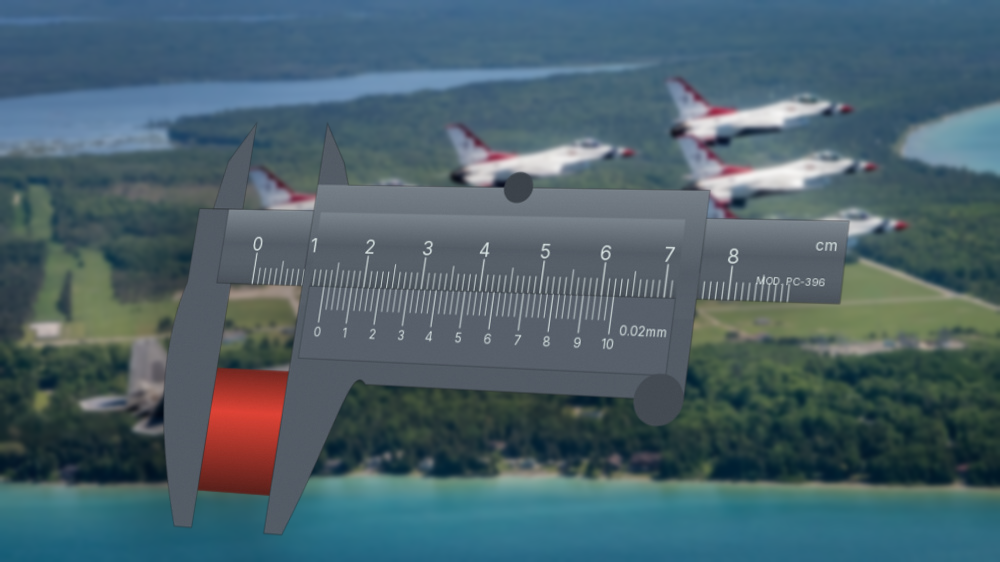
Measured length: 13.0 mm
